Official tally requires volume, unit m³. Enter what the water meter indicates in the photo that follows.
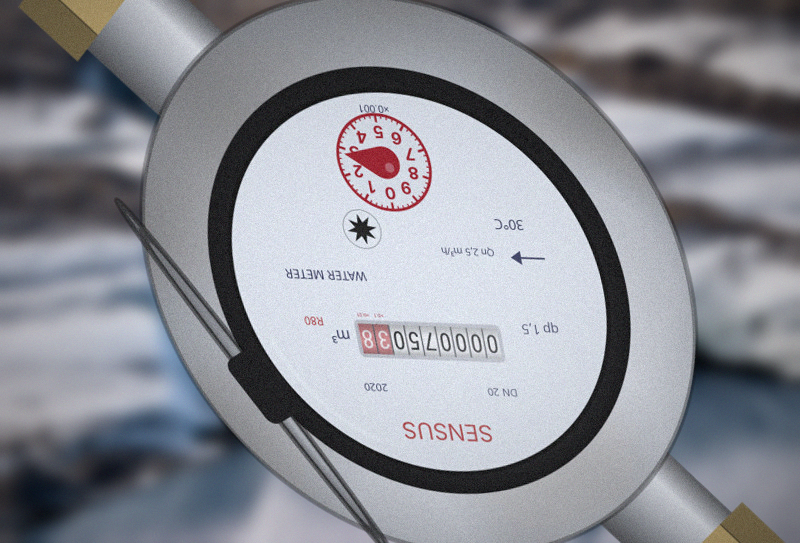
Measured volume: 750.382 m³
